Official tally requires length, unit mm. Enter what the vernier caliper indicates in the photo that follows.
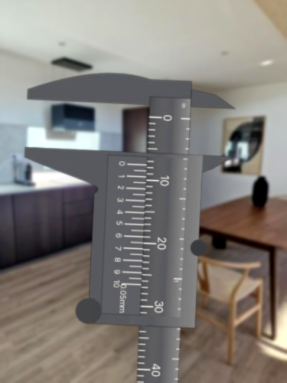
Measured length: 7.6 mm
